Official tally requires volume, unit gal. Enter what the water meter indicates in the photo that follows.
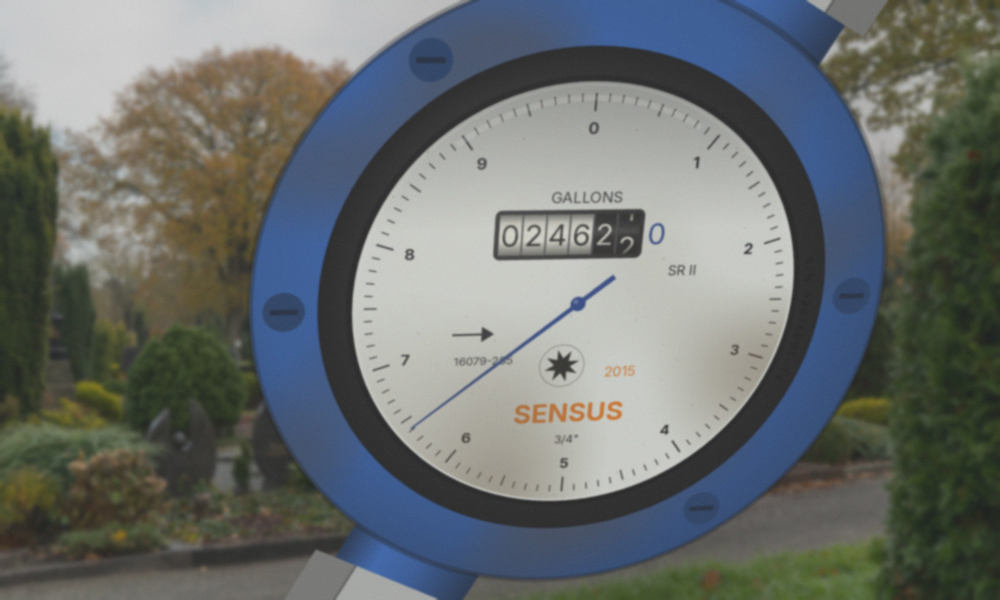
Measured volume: 246216.4 gal
